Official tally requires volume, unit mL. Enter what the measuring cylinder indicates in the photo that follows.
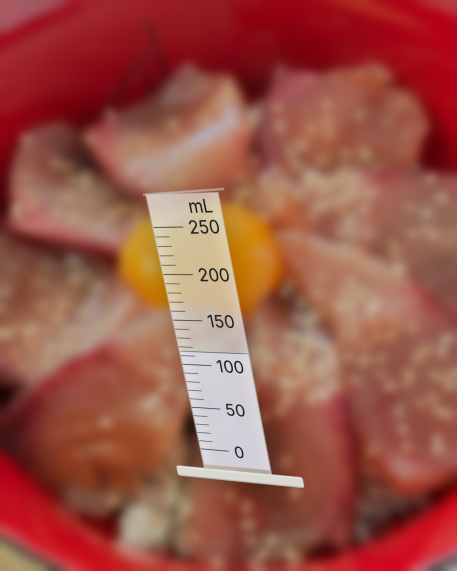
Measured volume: 115 mL
